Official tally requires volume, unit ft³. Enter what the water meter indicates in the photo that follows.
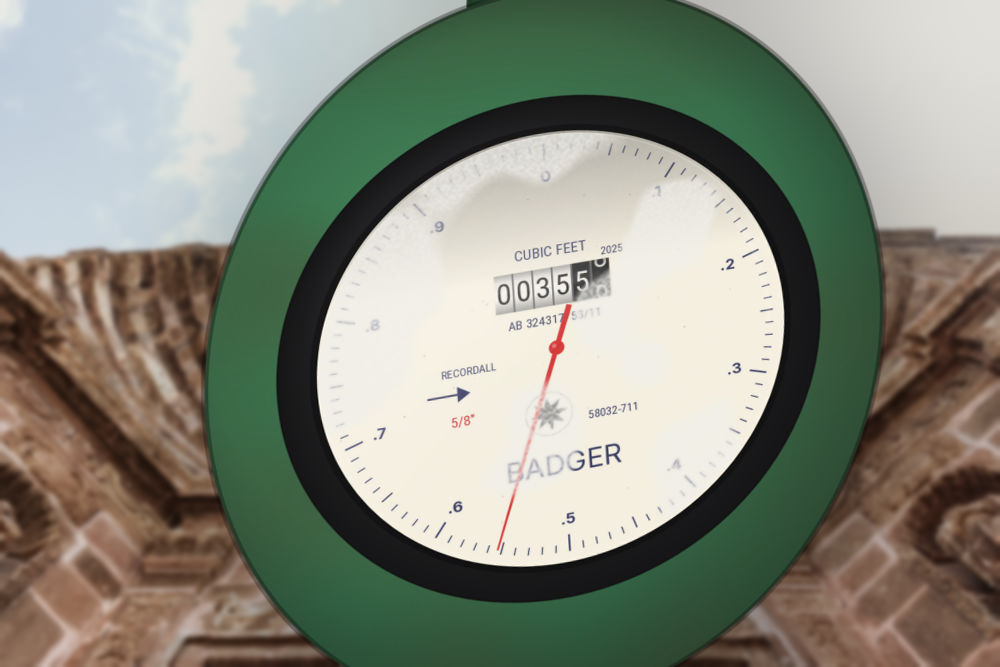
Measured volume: 3558.55 ft³
